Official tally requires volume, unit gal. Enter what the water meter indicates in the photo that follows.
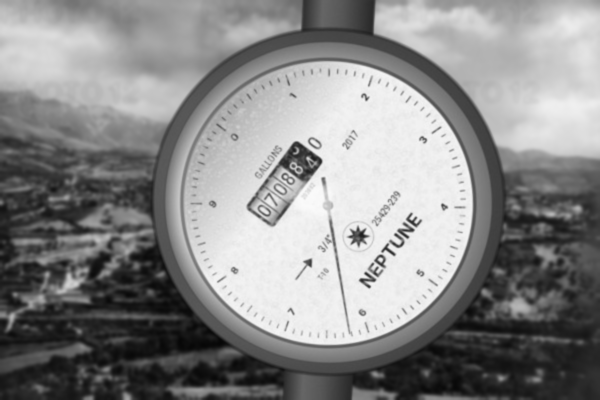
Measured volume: 708836.2 gal
